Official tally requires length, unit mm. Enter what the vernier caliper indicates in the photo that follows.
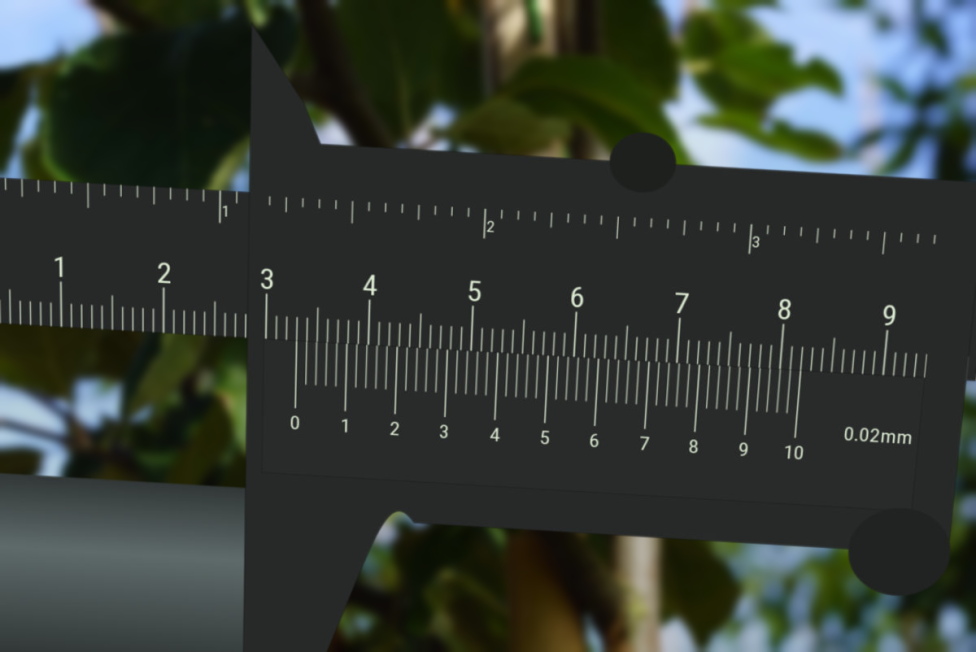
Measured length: 33.0 mm
